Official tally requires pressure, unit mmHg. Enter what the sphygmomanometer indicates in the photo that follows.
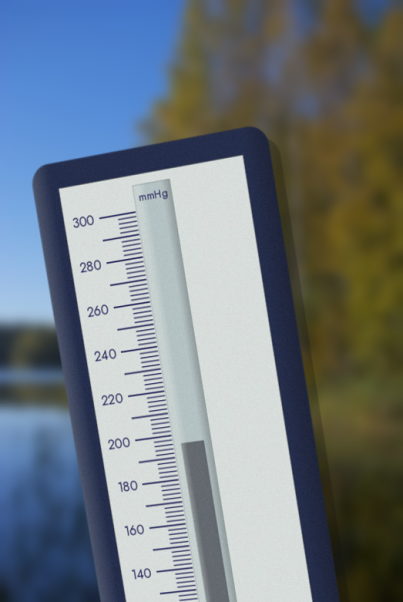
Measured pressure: 196 mmHg
